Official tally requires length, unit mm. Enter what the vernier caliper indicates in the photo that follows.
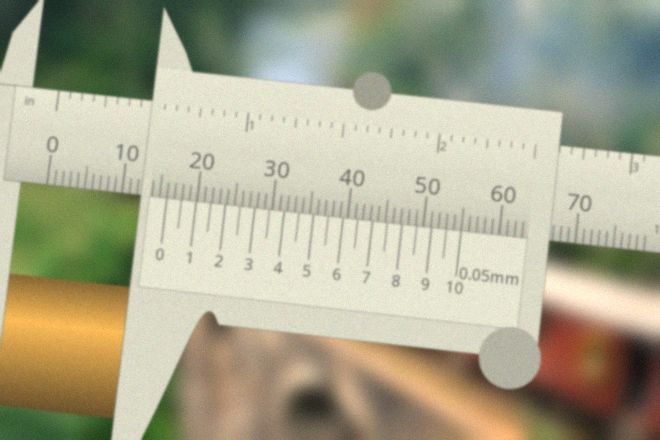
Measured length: 16.0 mm
